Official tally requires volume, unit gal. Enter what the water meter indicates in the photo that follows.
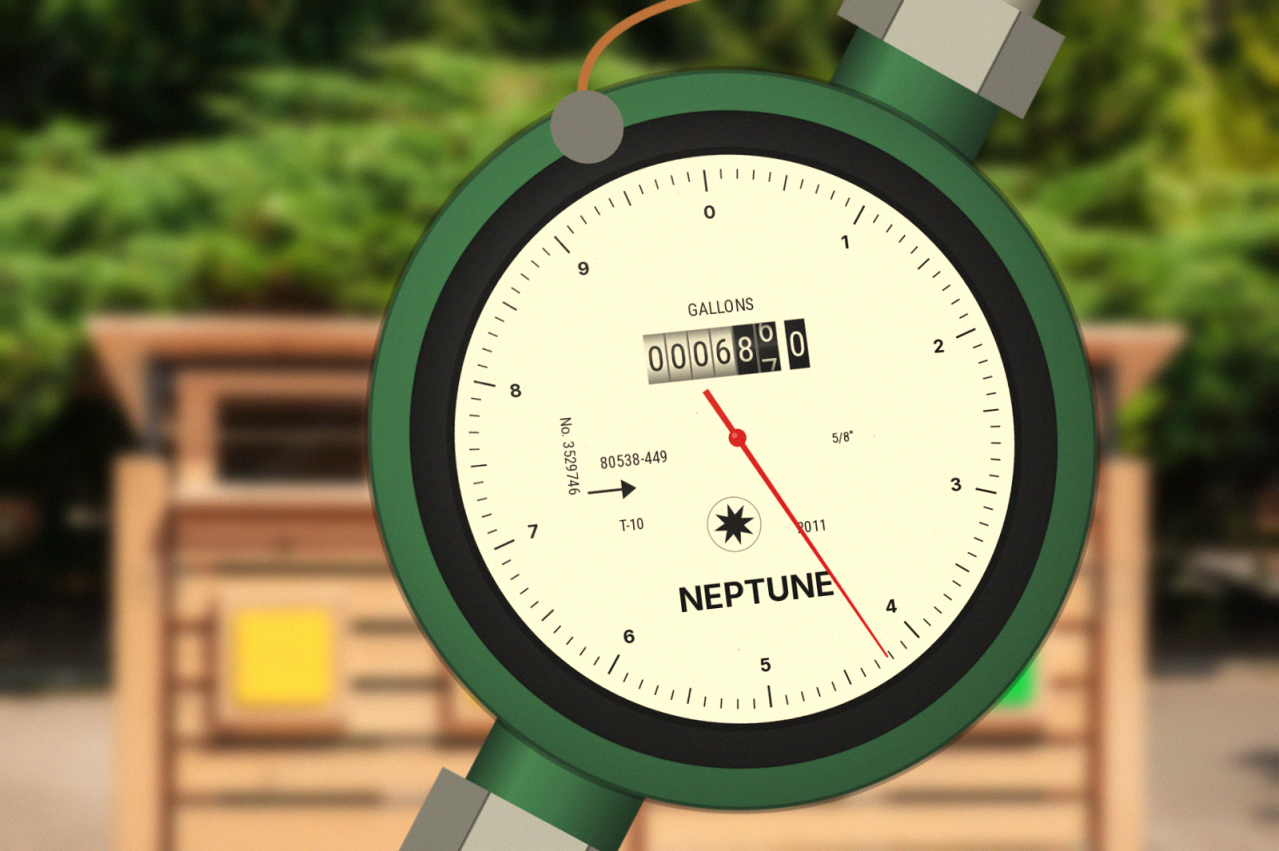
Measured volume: 6864.2 gal
